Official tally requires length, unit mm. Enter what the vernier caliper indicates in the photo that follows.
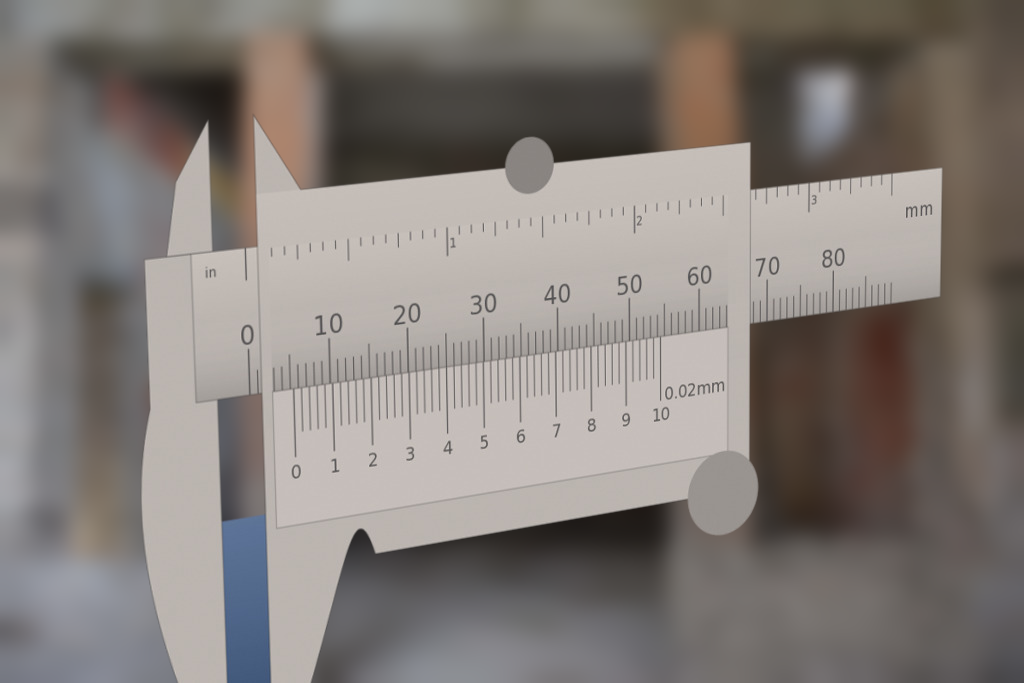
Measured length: 5.4 mm
